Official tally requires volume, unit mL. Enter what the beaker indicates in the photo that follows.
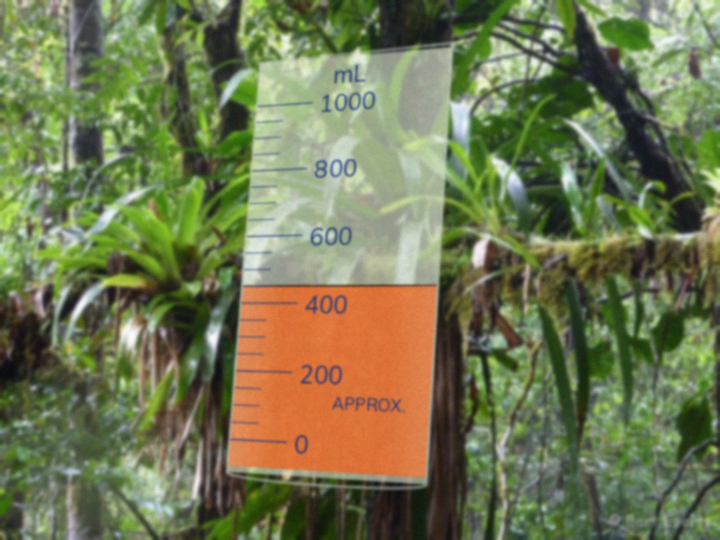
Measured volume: 450 mL
